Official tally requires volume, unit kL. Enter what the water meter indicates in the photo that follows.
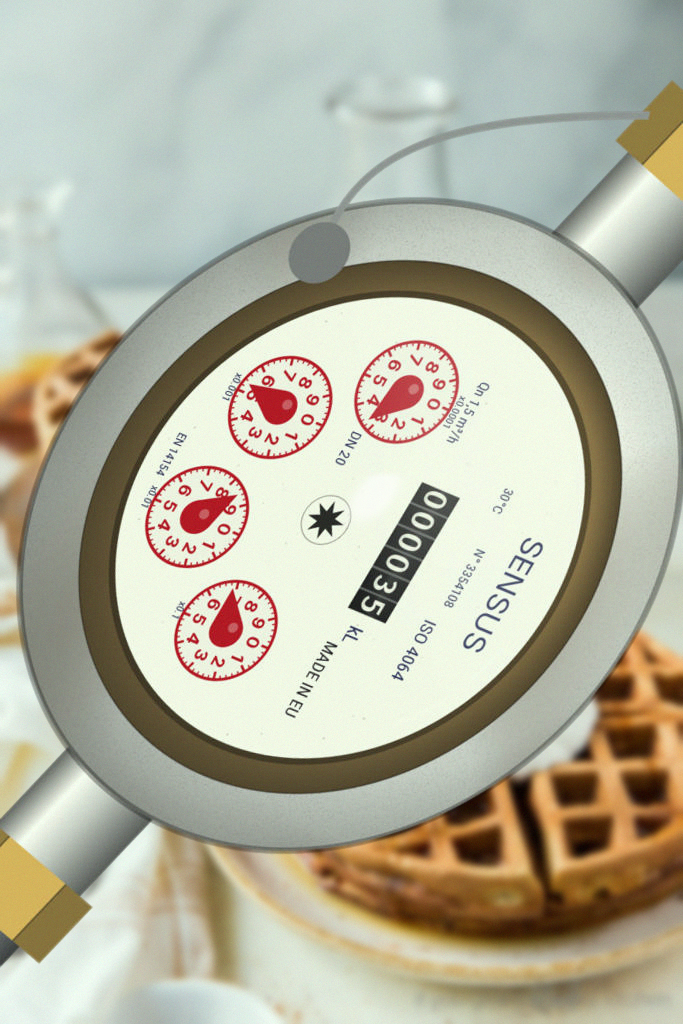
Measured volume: 35.6853 kL
